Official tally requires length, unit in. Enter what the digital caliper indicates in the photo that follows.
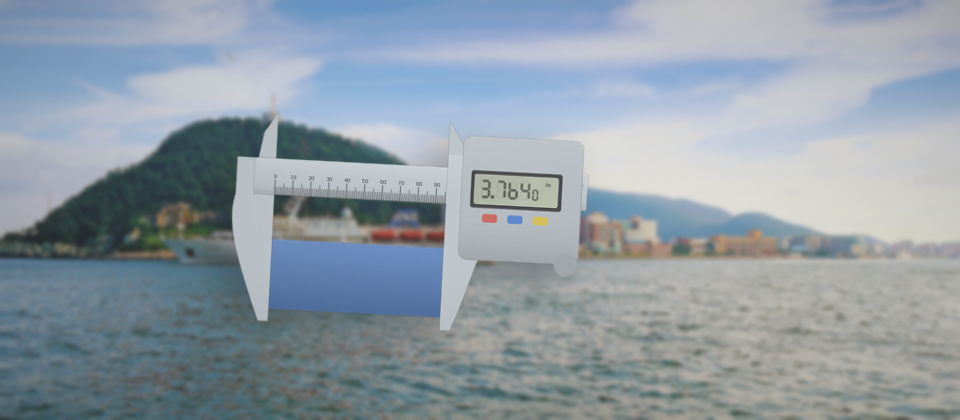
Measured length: 3.7640 in
